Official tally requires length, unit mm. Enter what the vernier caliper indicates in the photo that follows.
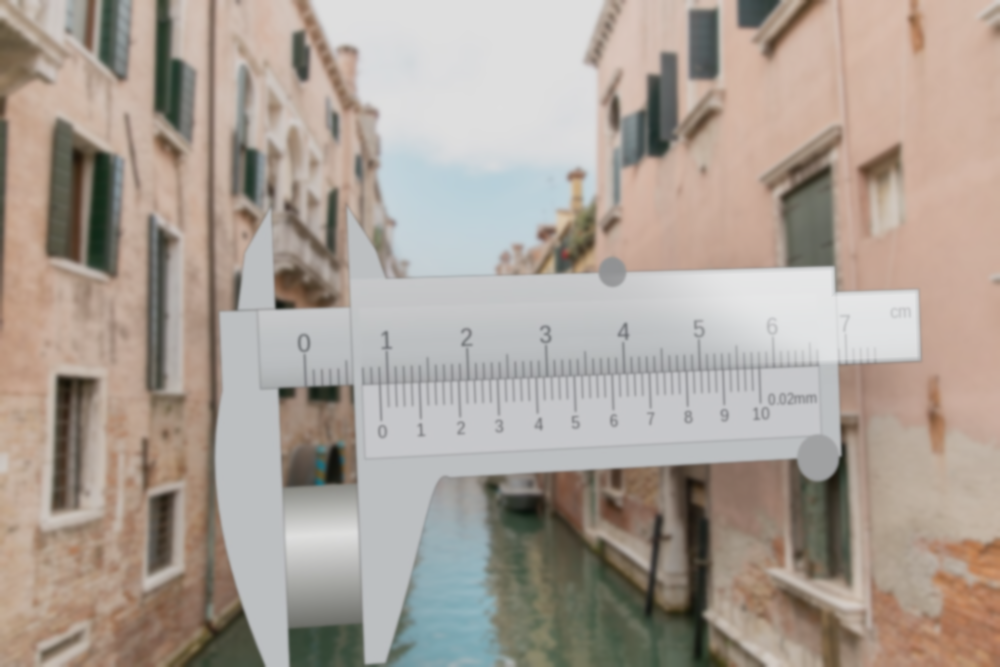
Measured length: 9.0 mm
